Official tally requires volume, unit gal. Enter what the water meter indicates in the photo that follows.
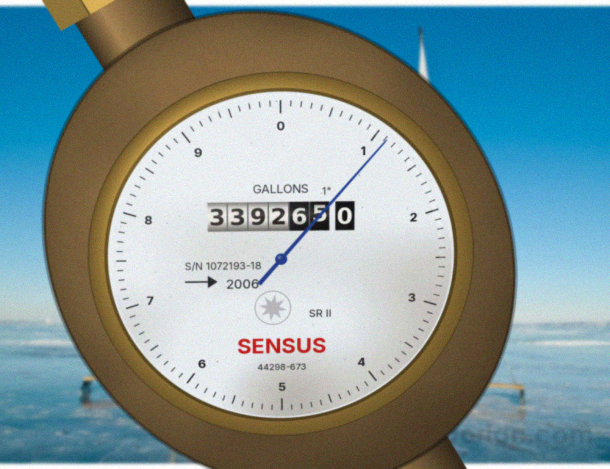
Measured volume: 3392651.1 gal
